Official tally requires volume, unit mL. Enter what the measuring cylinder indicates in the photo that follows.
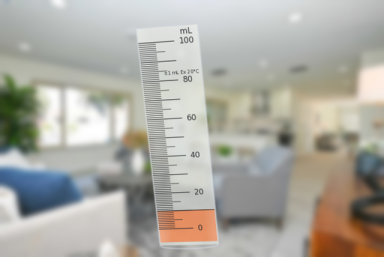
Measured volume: 10 mL
